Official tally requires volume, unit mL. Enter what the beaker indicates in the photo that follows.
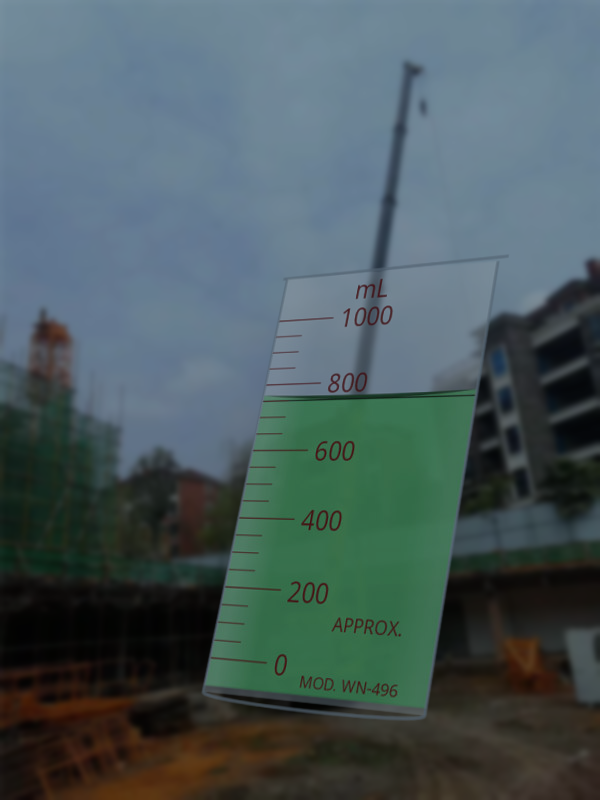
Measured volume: 750 mL
